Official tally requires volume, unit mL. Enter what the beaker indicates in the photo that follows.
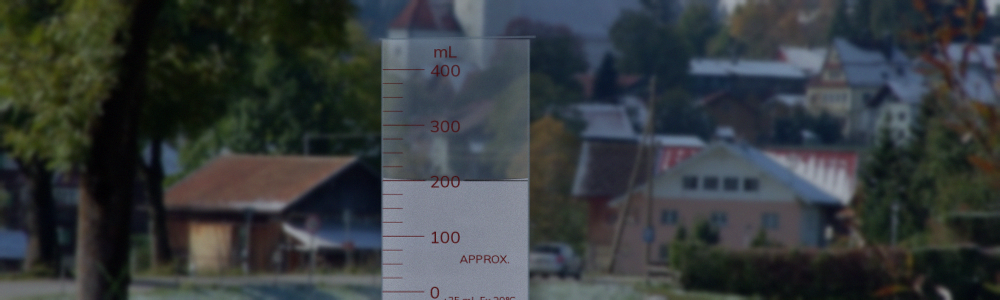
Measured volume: 200 mL
